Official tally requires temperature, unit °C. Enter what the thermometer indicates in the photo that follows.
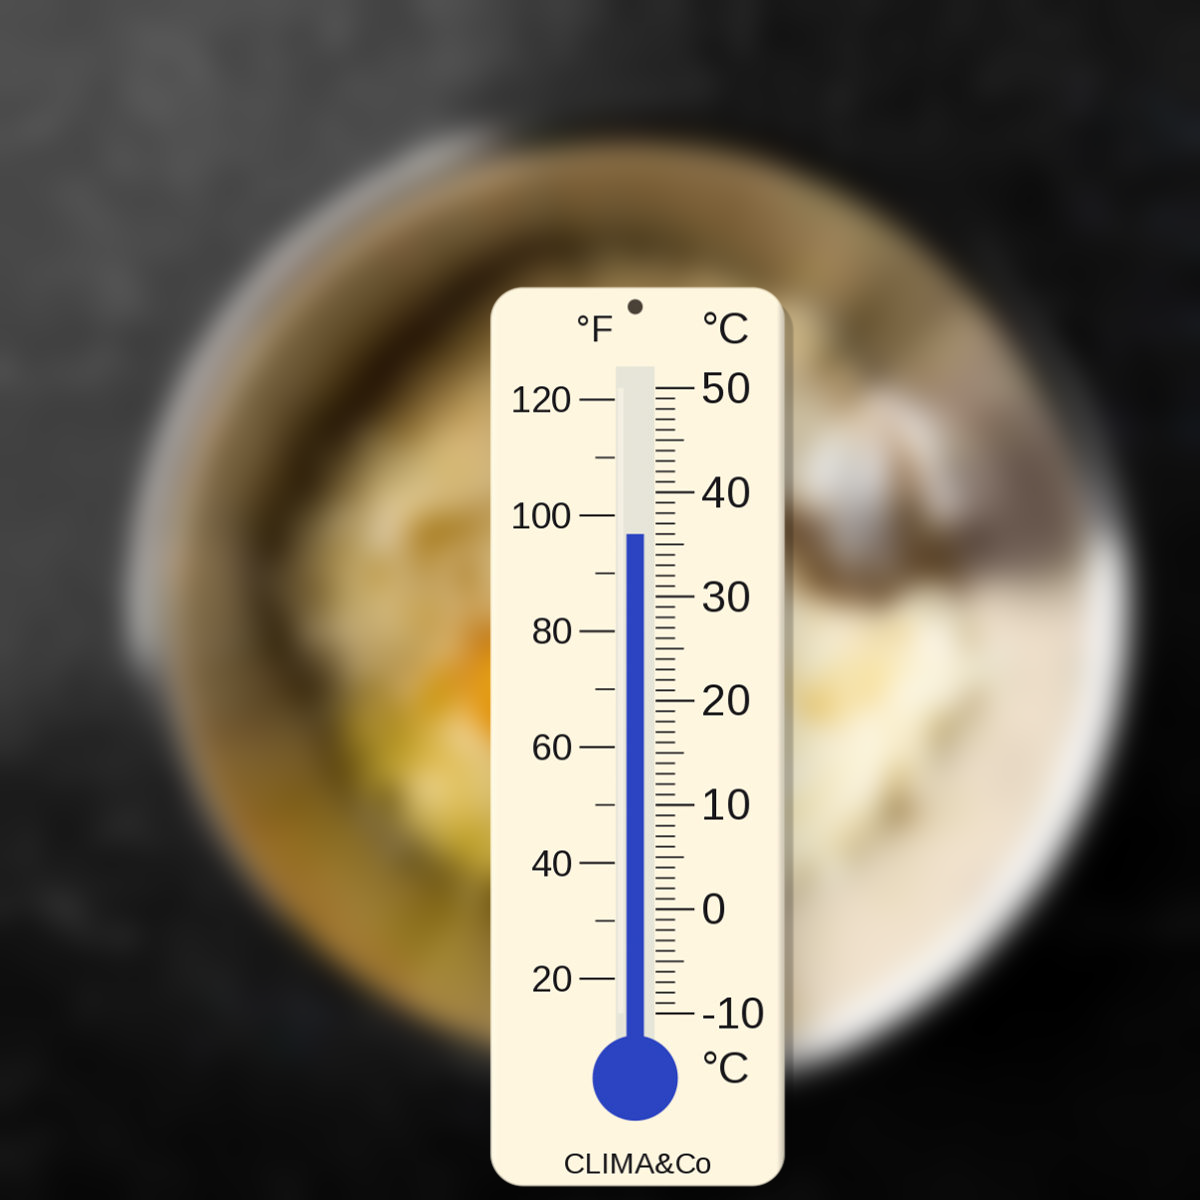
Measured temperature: 36 °C
